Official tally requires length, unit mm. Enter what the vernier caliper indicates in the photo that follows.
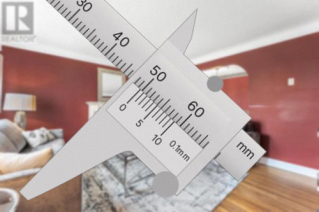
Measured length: 49.6 mm
